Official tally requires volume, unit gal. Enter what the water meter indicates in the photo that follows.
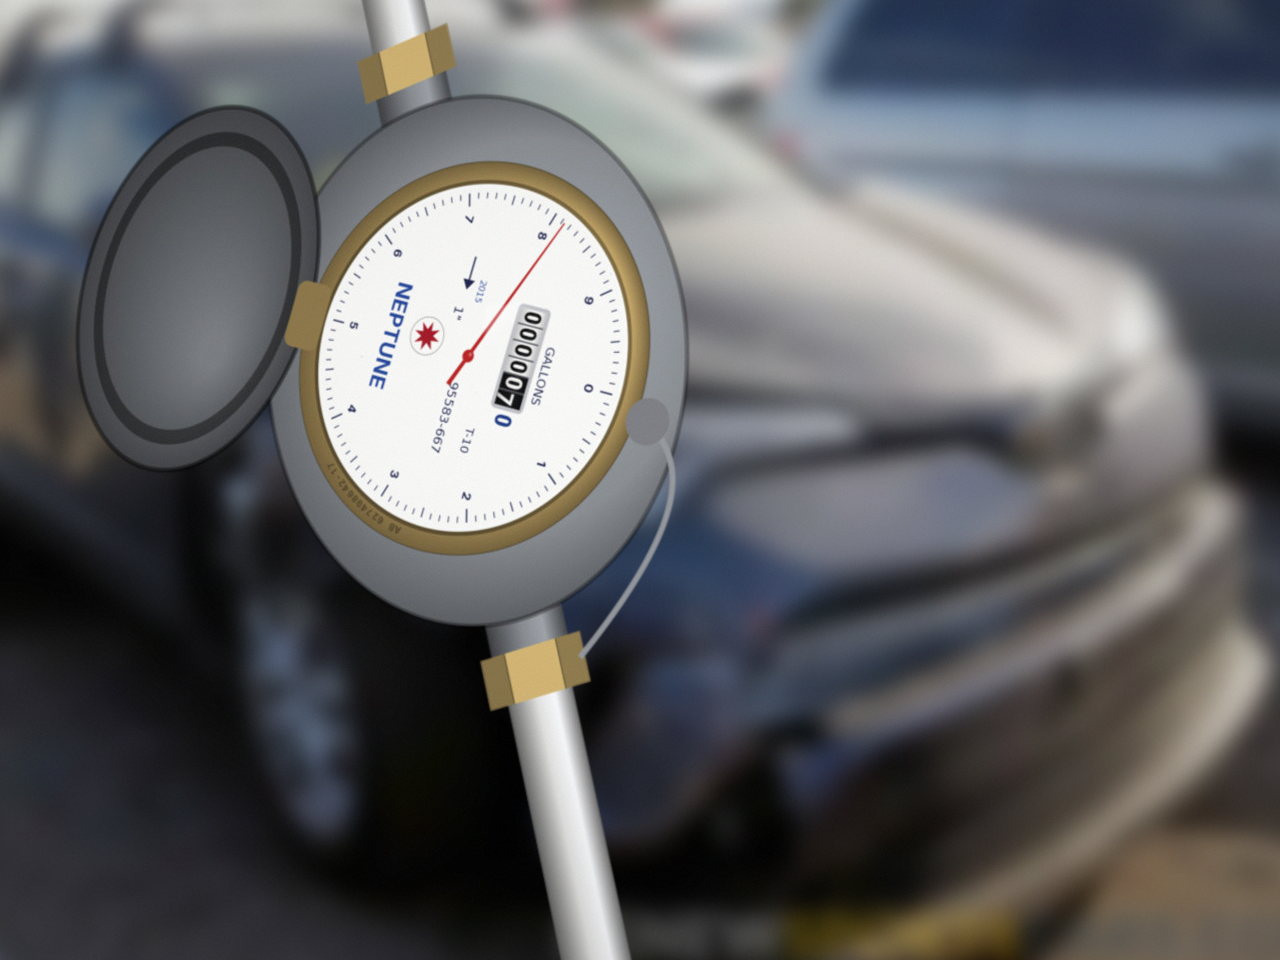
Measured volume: 68.1 gal
